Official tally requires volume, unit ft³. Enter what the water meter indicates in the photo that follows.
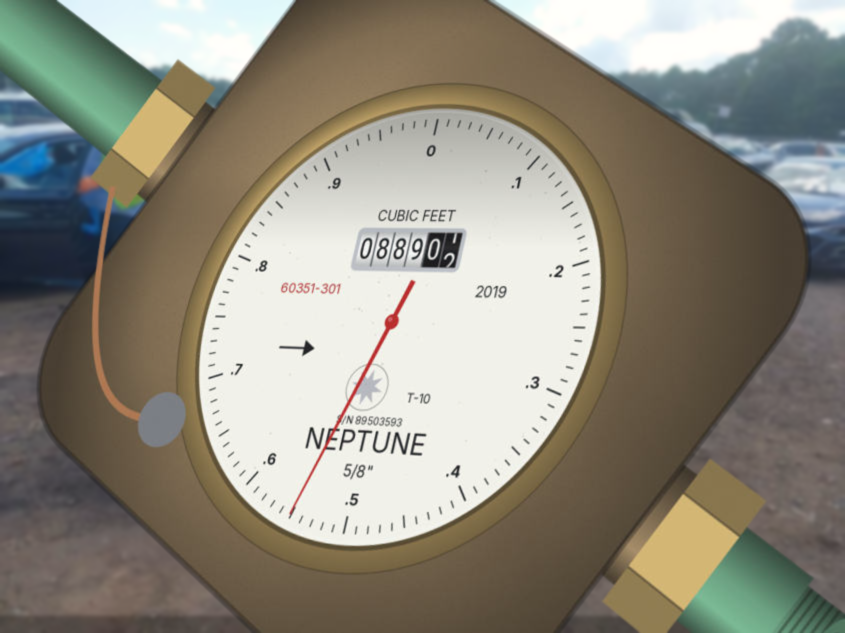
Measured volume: 88901.55 ft³
